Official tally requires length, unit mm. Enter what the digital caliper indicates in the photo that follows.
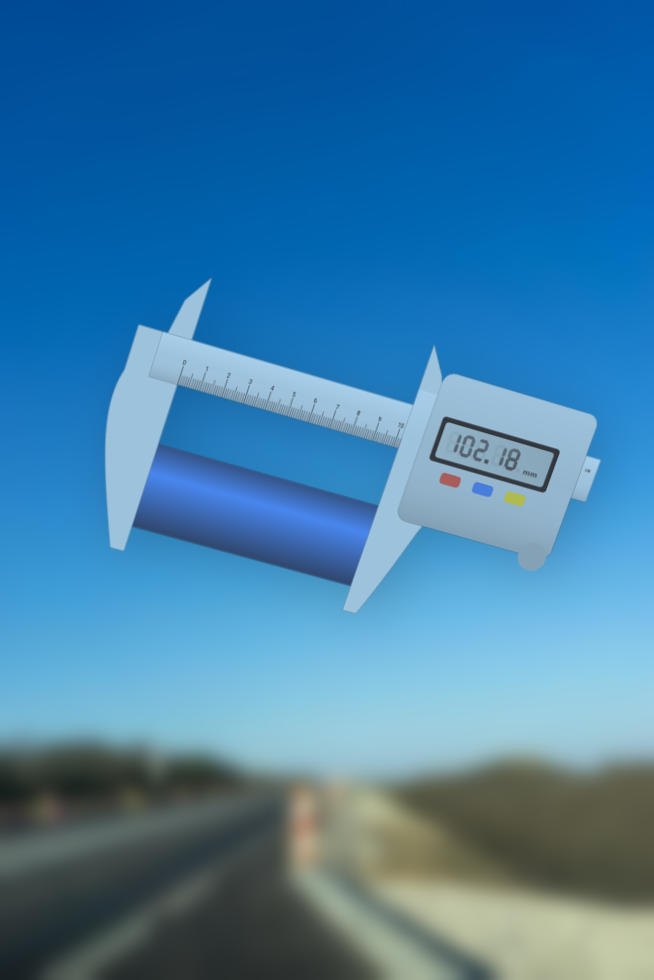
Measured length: 102.18 mm
